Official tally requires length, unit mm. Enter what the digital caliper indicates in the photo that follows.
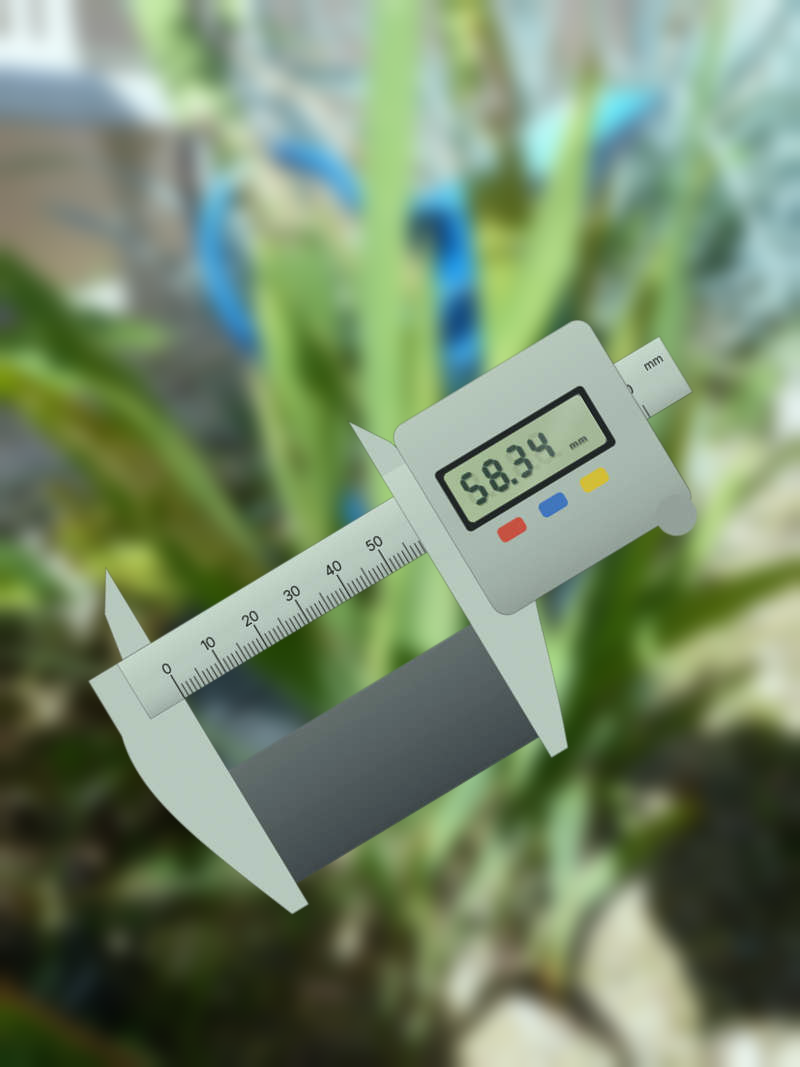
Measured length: 58.34 mm
